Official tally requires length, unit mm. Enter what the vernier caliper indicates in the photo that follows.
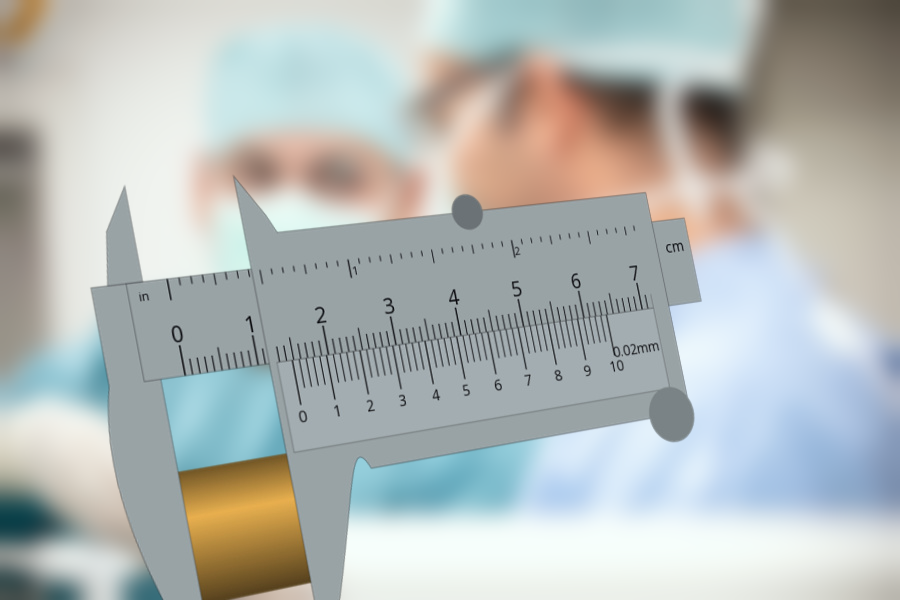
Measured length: 14.8 mm
